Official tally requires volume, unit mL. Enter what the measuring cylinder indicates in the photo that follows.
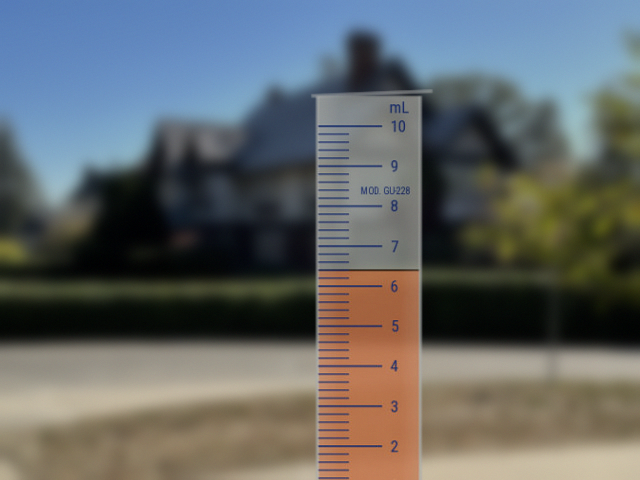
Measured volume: 6.4 mL
